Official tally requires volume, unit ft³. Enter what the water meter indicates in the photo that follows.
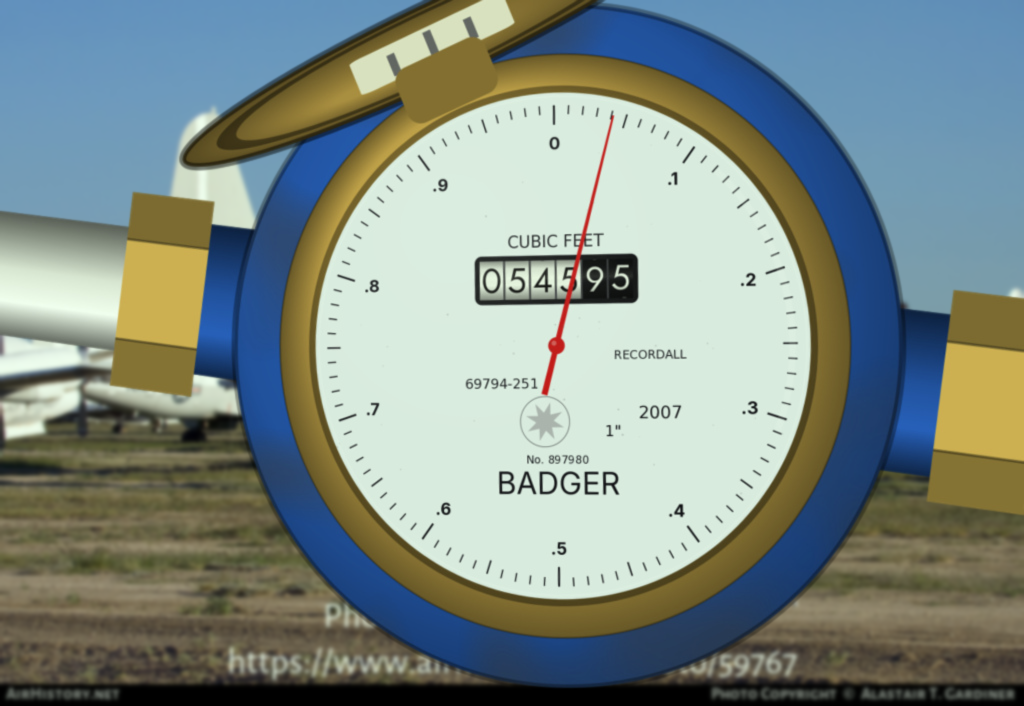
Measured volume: 54595.04 ft³
